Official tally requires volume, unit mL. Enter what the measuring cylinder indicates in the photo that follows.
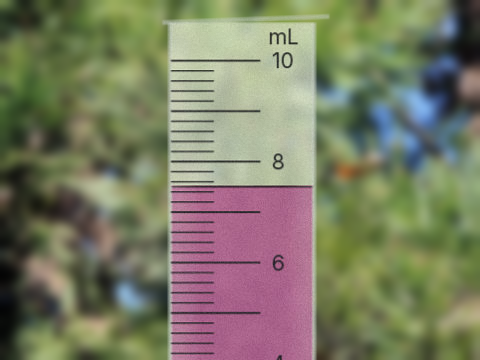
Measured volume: 7.5 mL
